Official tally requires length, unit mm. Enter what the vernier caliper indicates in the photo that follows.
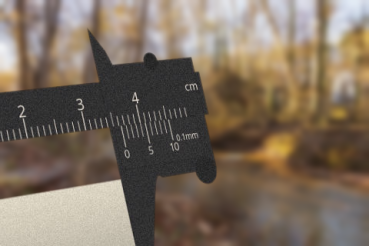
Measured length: 36.4 mm
